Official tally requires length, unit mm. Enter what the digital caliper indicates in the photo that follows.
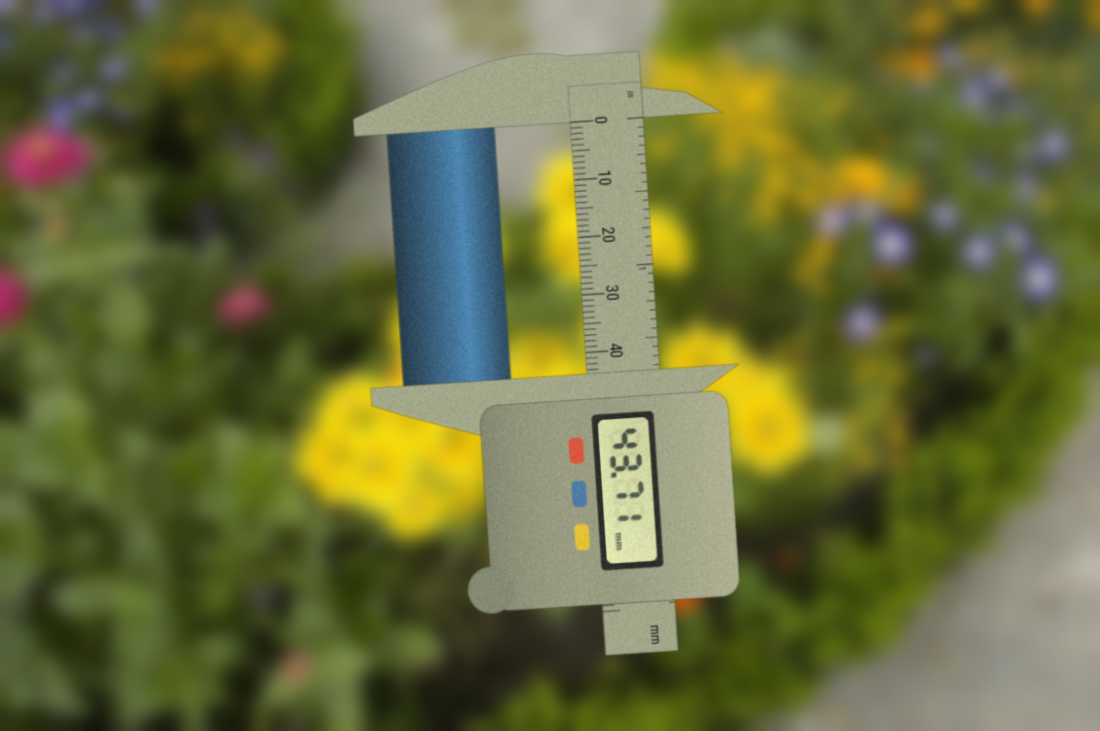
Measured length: 43.71 mm
